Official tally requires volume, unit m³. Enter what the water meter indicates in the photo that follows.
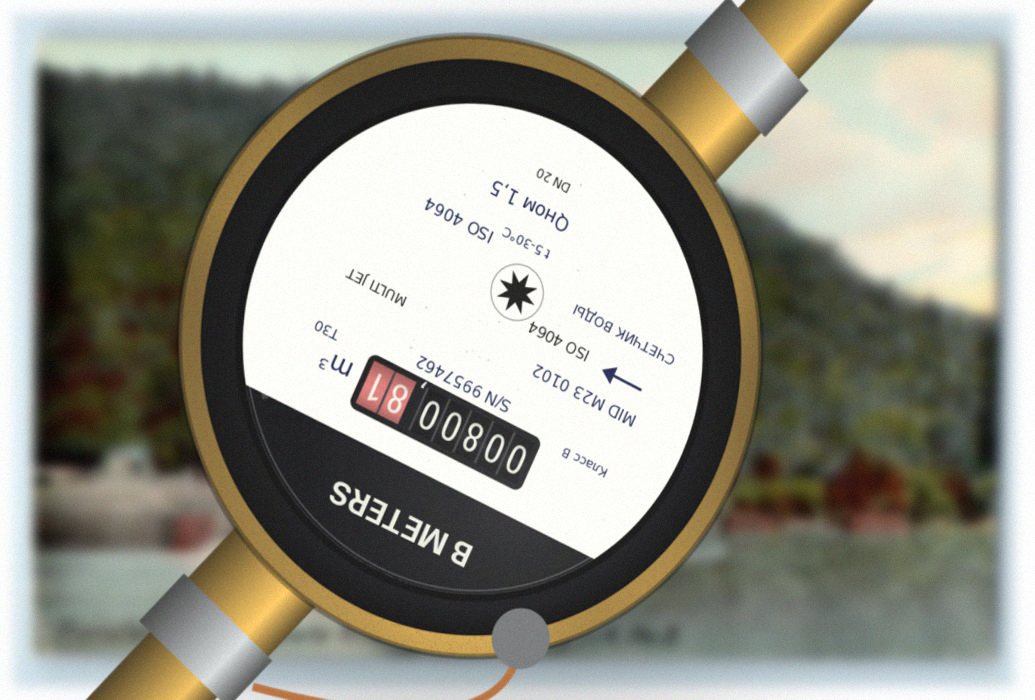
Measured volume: 800.81 m³
